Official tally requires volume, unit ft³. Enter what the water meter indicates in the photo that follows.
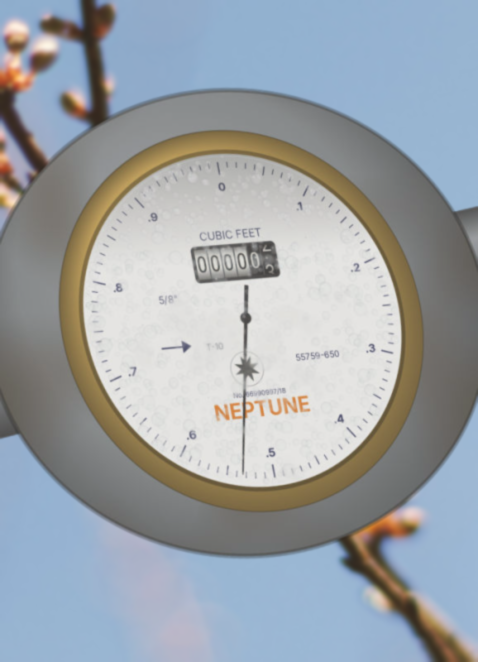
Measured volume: 2.53 ft³
